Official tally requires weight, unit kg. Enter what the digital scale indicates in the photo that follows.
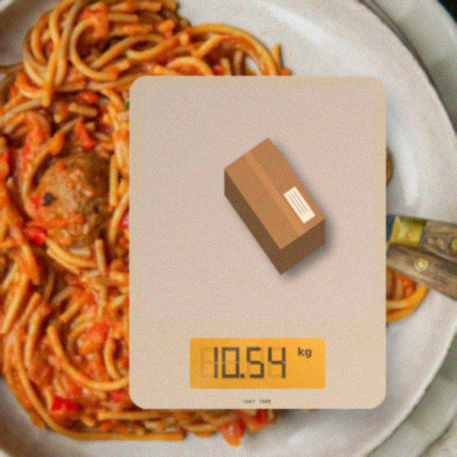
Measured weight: 10.54 kg
